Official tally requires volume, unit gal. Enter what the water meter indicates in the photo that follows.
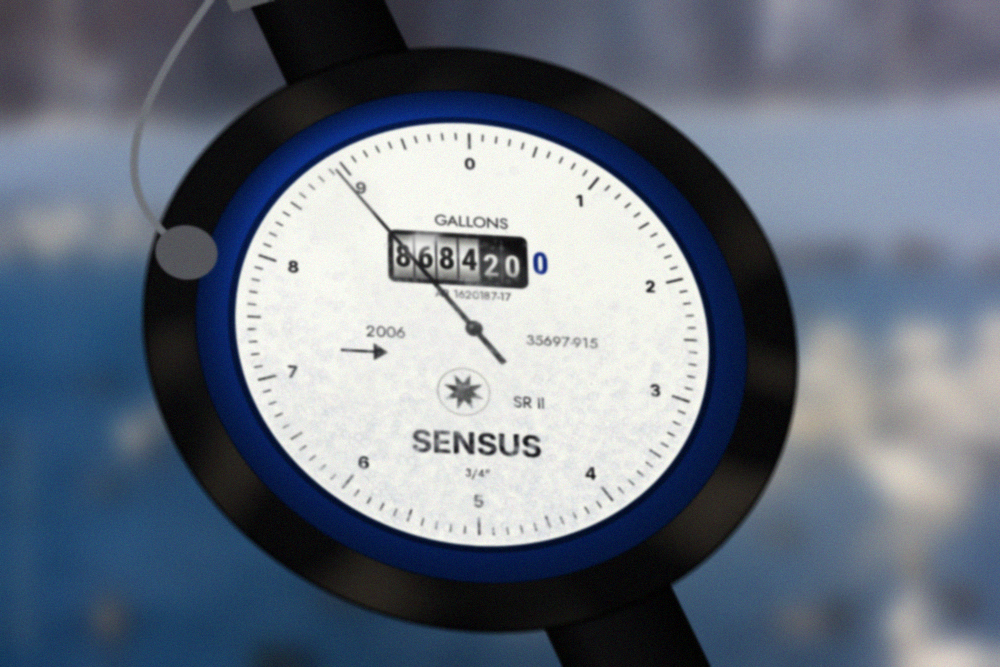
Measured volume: 8684198.9 gal
